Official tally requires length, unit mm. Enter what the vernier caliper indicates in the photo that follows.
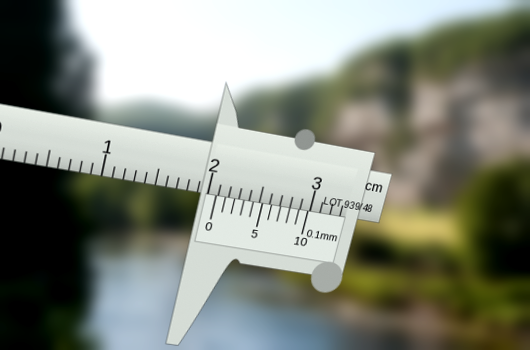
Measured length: 20.8 mm
